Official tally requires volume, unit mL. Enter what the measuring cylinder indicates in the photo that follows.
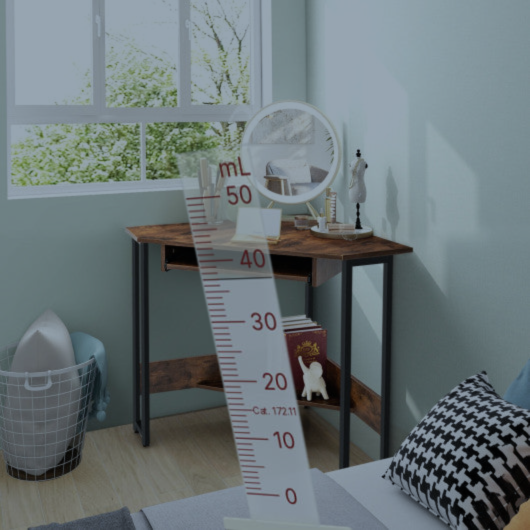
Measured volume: 37 mL
